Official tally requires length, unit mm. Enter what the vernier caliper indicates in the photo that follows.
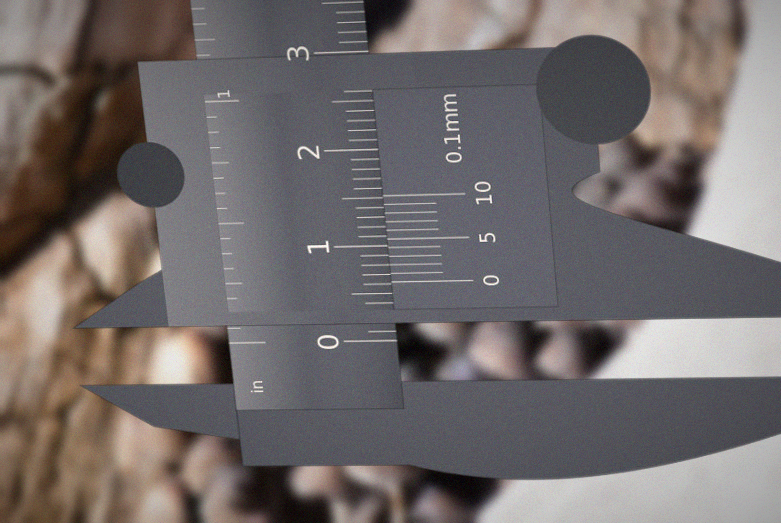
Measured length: 6.2 mm
